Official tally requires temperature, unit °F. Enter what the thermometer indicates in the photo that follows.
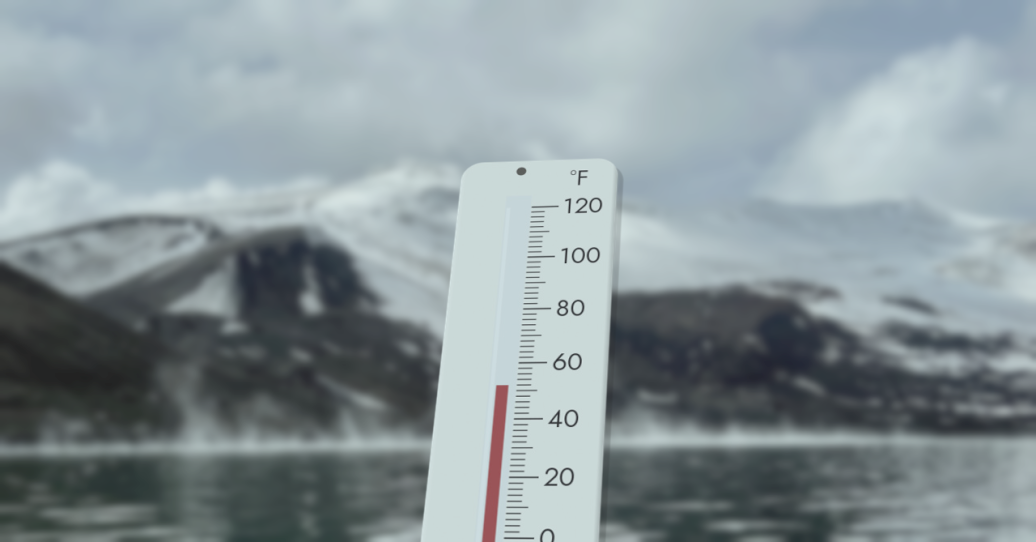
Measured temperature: 52 °F
